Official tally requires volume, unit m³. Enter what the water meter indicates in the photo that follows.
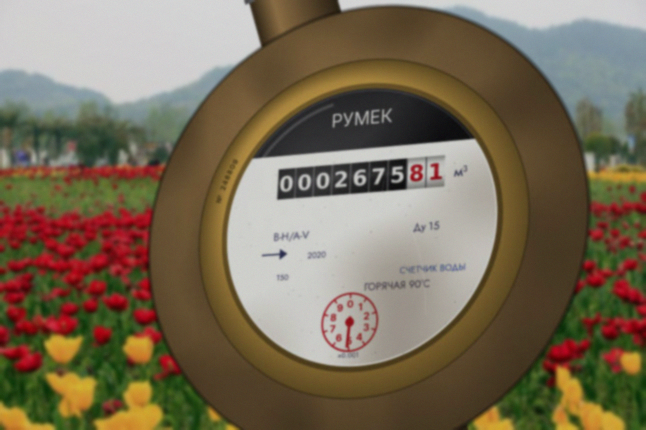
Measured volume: 2675.815 m³
